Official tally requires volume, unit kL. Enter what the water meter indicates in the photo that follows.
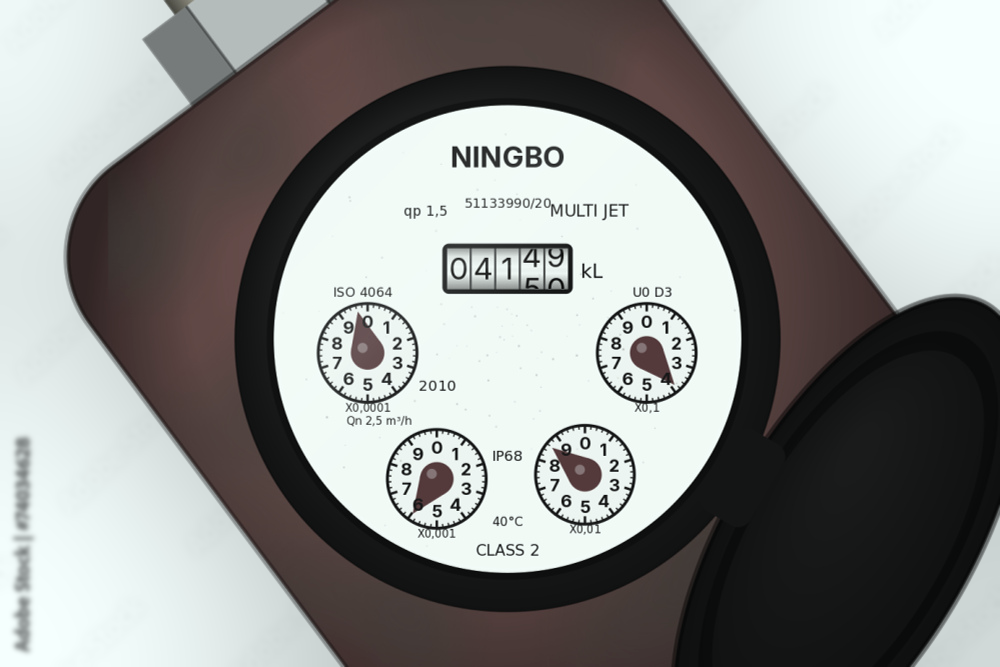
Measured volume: 4149.3859 kL
